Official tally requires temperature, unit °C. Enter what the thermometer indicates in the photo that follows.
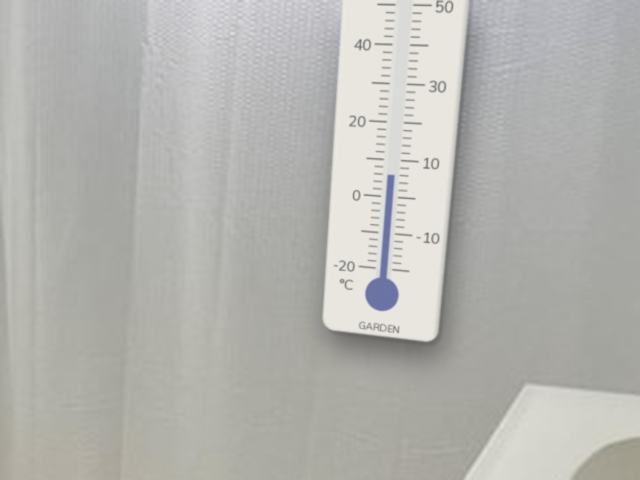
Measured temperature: 6 °C
